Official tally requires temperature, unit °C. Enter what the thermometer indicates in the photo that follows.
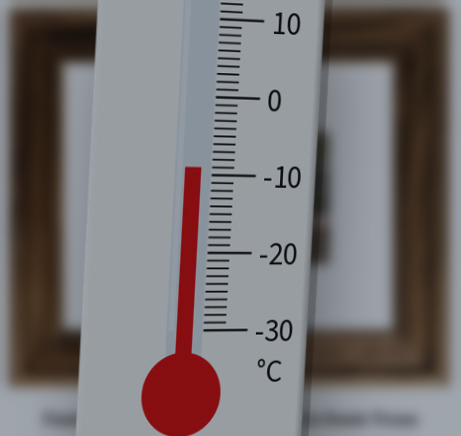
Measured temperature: -9 °C
